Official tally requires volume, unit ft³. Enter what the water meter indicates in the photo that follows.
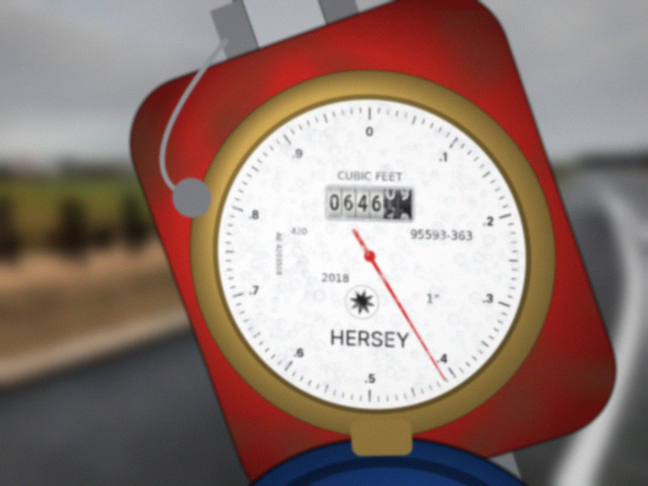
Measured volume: 64609.41 ft³
